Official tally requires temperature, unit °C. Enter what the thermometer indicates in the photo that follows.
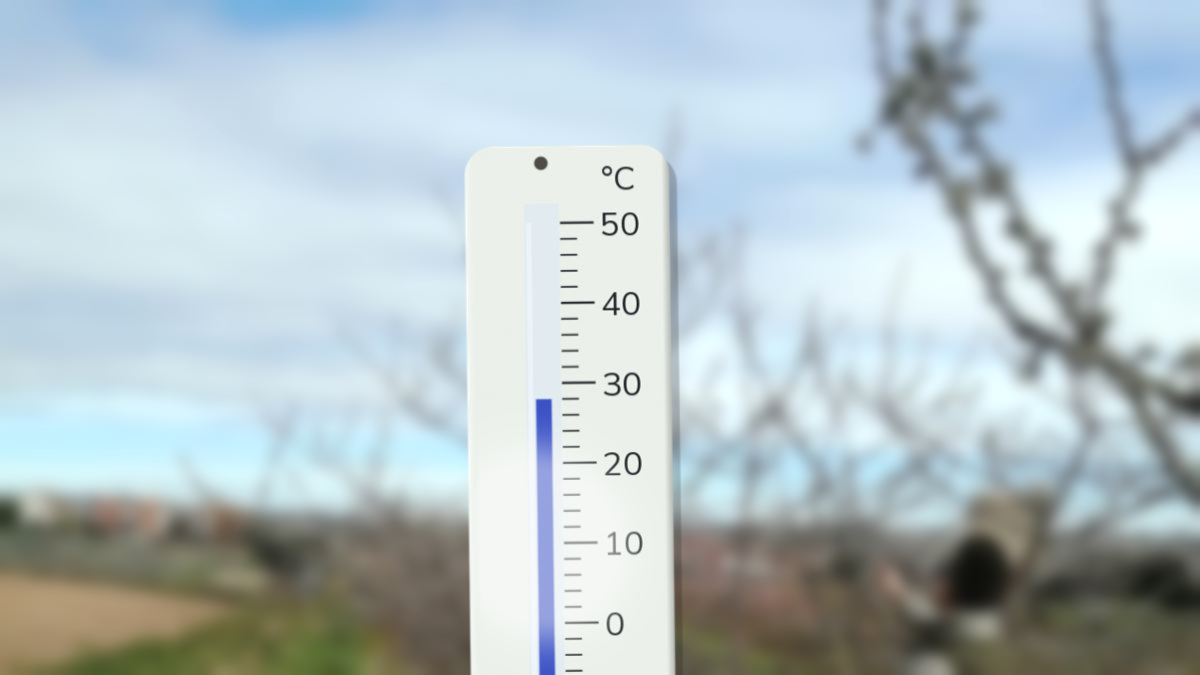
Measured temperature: 28 °C
